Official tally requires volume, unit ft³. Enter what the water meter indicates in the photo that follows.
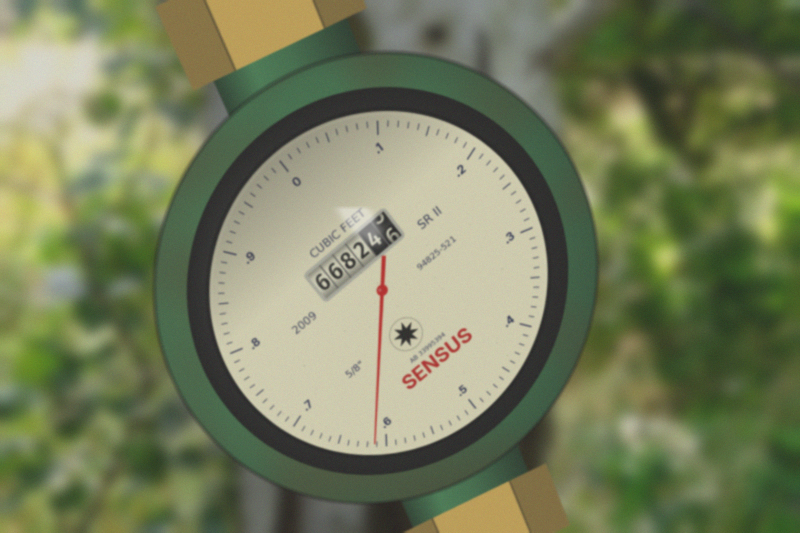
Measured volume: 668245.61 ft³
